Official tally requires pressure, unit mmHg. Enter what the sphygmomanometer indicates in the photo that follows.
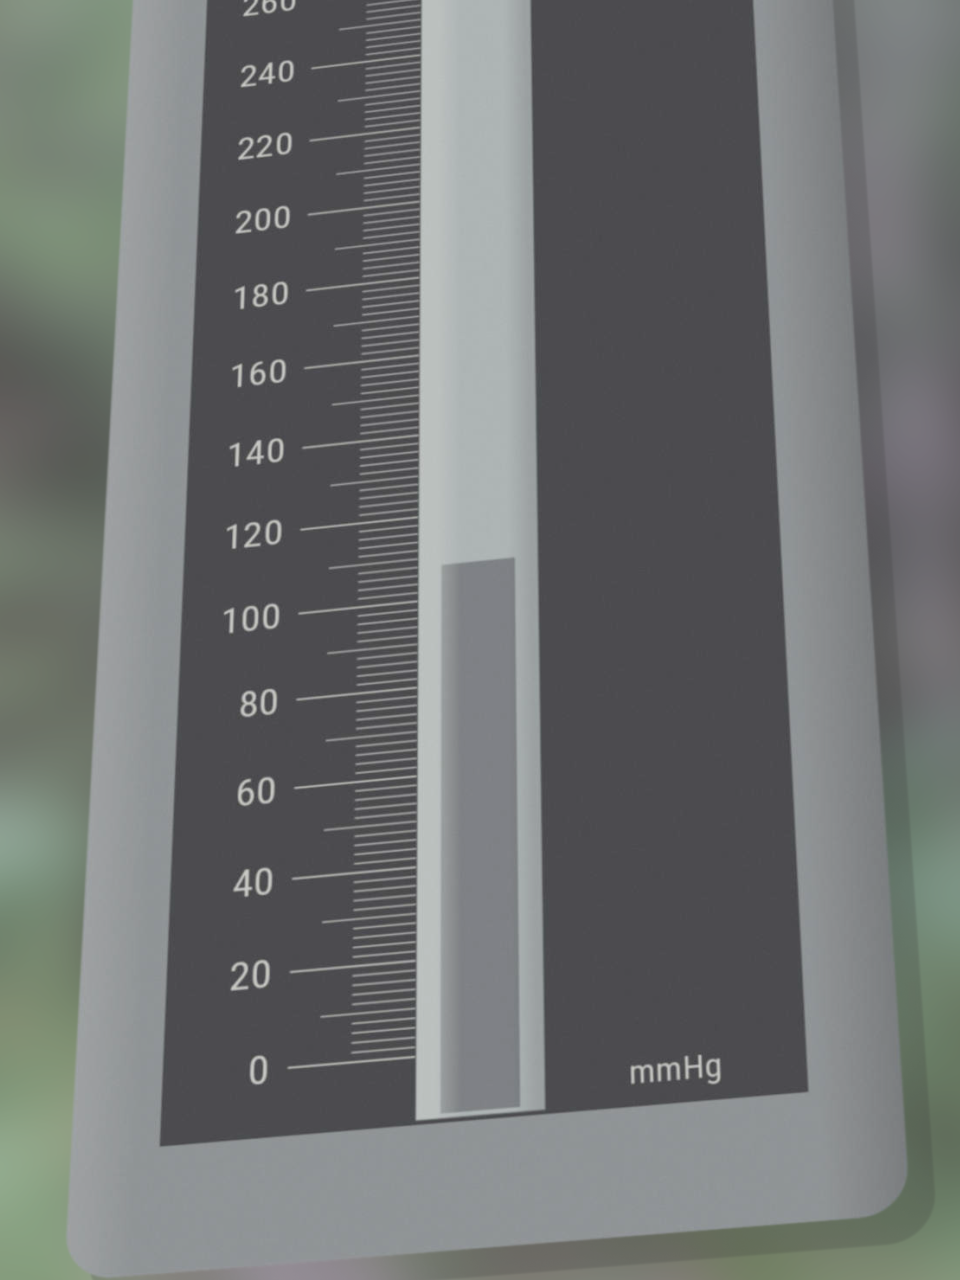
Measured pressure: 108 mmHg
